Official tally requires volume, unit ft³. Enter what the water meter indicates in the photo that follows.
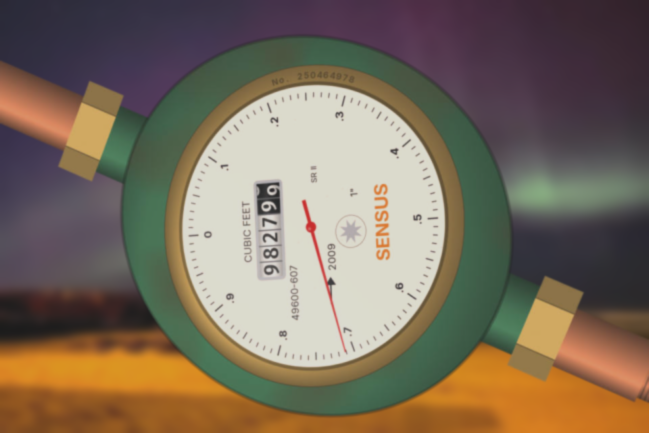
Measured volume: 982798.71 ft³
